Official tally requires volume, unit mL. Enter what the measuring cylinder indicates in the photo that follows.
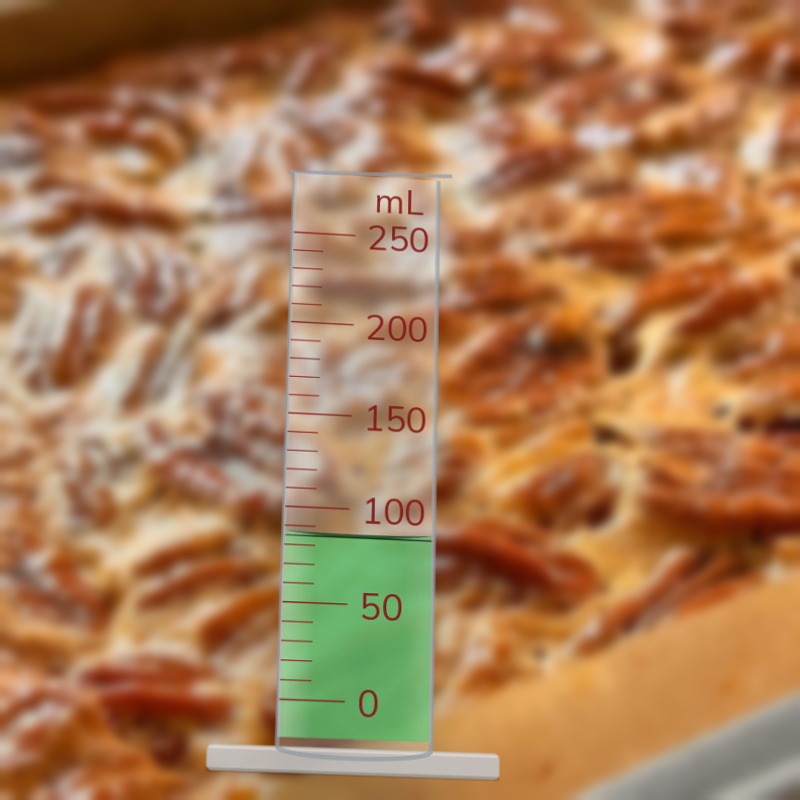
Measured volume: 85 mL
